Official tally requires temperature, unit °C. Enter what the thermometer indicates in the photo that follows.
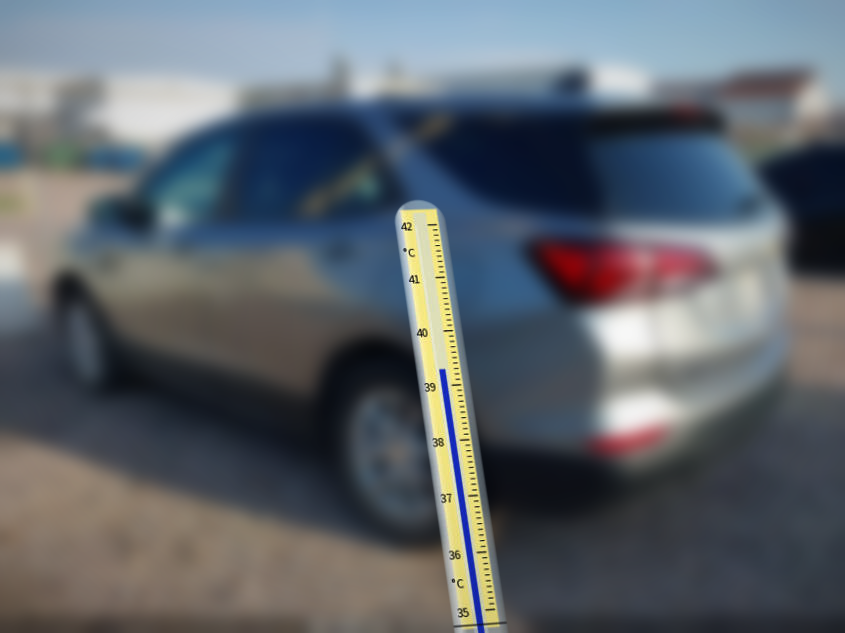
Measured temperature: 39.3 °C
